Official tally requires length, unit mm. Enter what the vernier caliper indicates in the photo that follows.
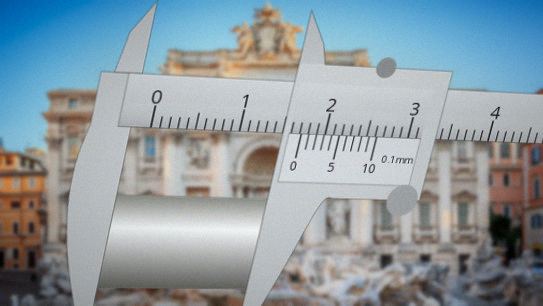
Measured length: 17.2 mm
